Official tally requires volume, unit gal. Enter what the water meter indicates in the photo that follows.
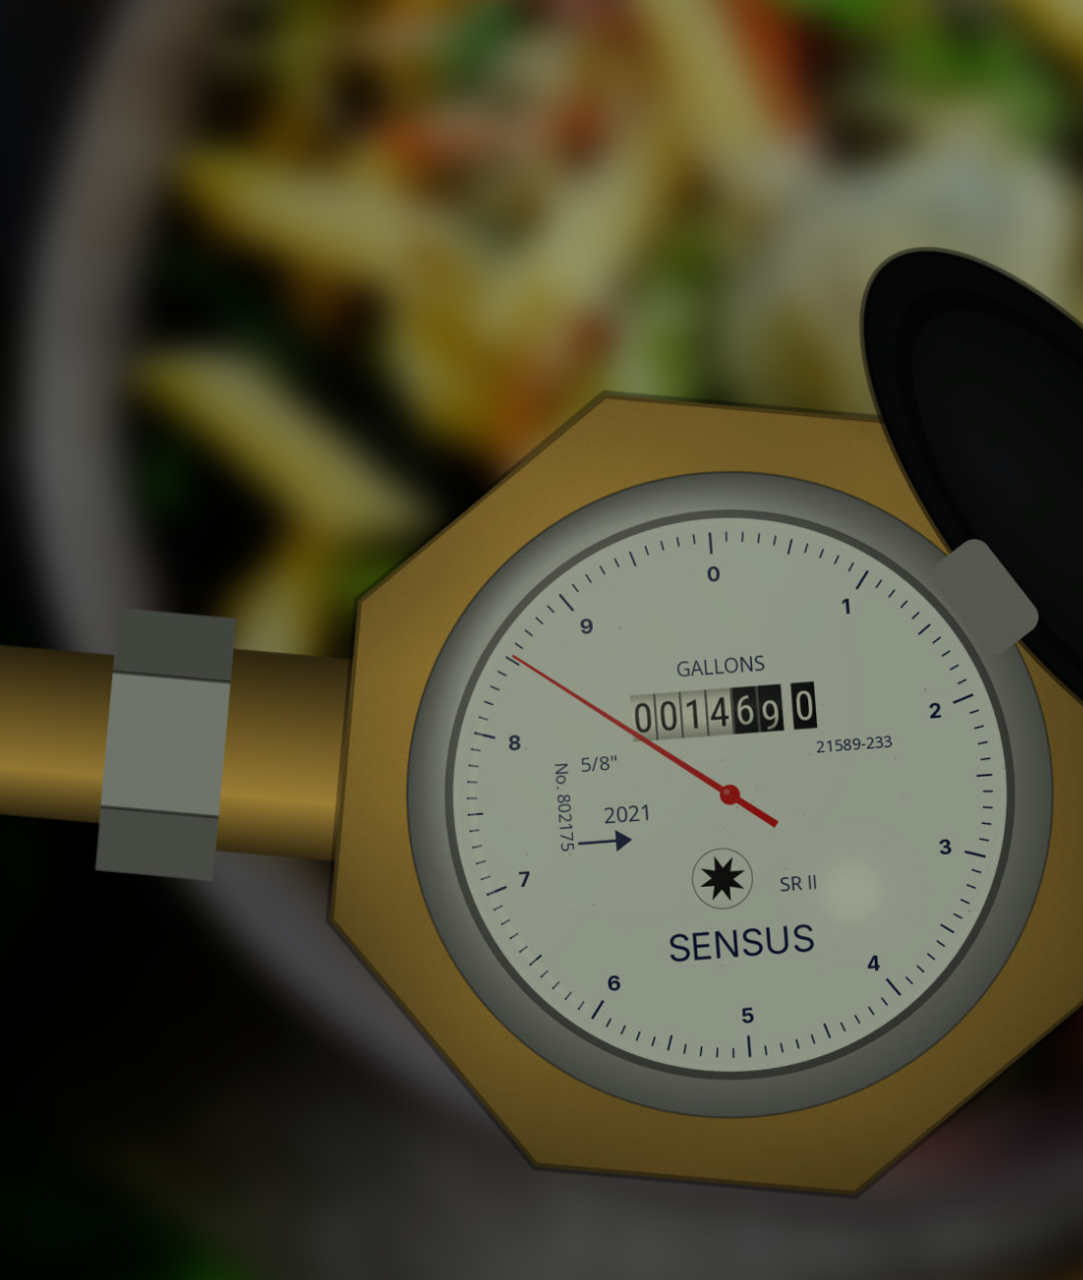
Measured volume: 14688.5 gal
